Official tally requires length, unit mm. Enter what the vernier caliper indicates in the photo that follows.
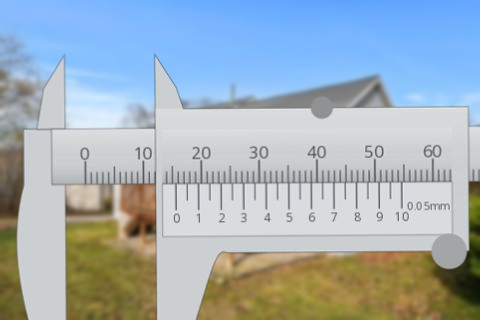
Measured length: 15.6 mm
